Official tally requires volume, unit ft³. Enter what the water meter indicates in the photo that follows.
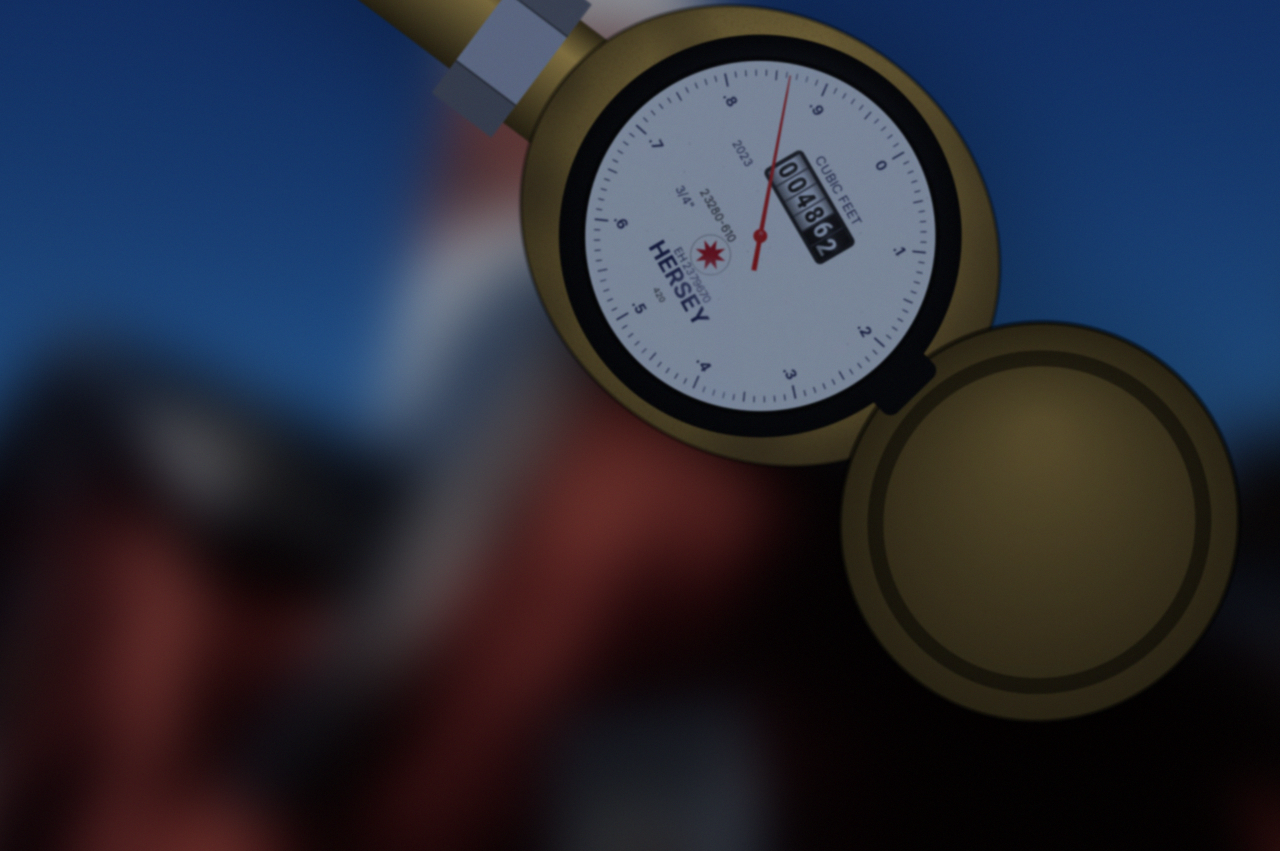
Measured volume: 4861.86 ft³
